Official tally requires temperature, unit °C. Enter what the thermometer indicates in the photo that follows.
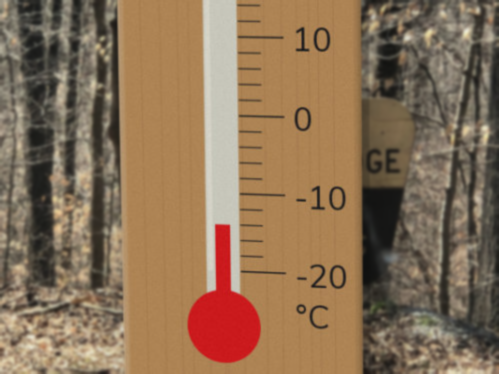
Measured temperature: -14 °C
